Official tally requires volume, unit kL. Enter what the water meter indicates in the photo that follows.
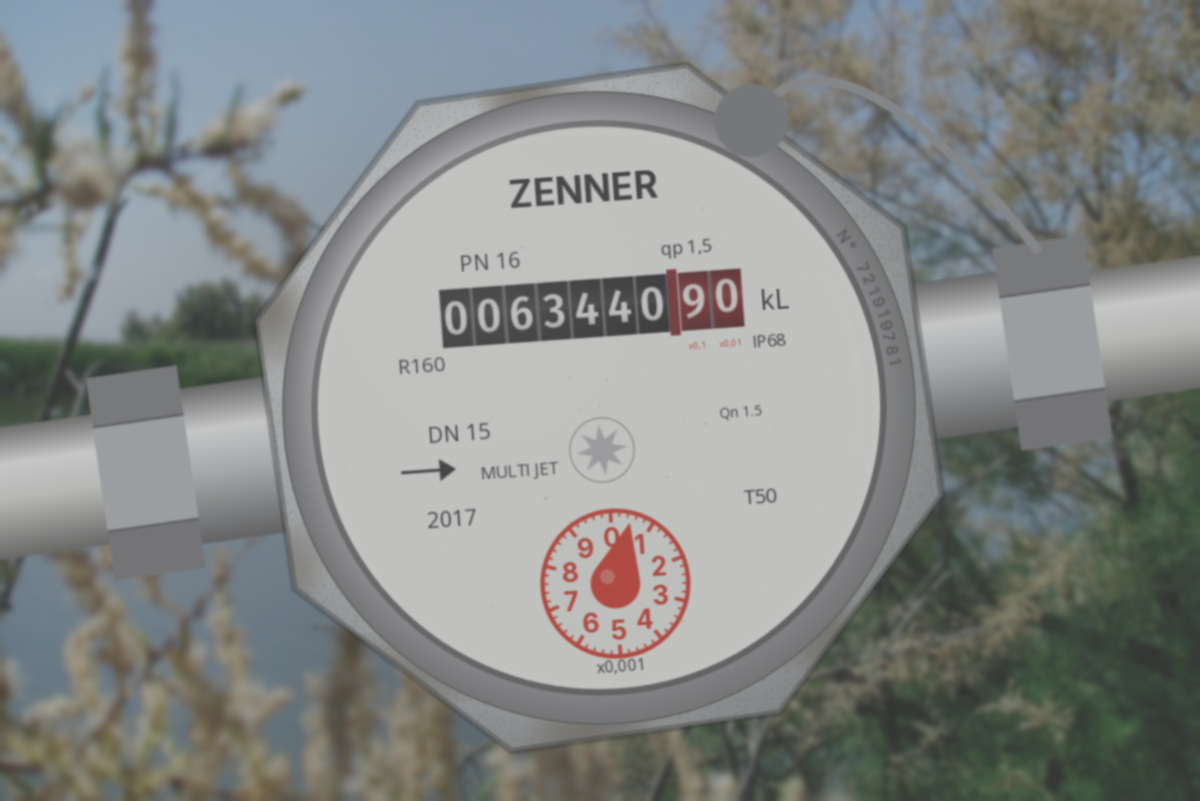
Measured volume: 63440.900 kL
